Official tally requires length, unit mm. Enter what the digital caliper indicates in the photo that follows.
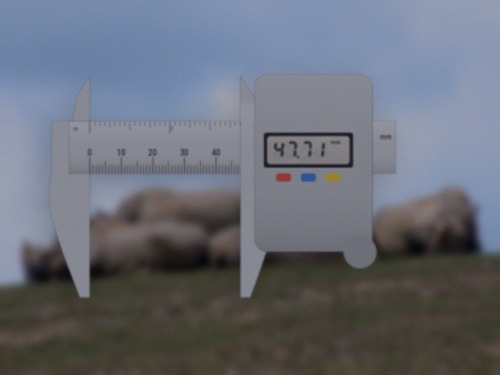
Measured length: 47.71 mm
